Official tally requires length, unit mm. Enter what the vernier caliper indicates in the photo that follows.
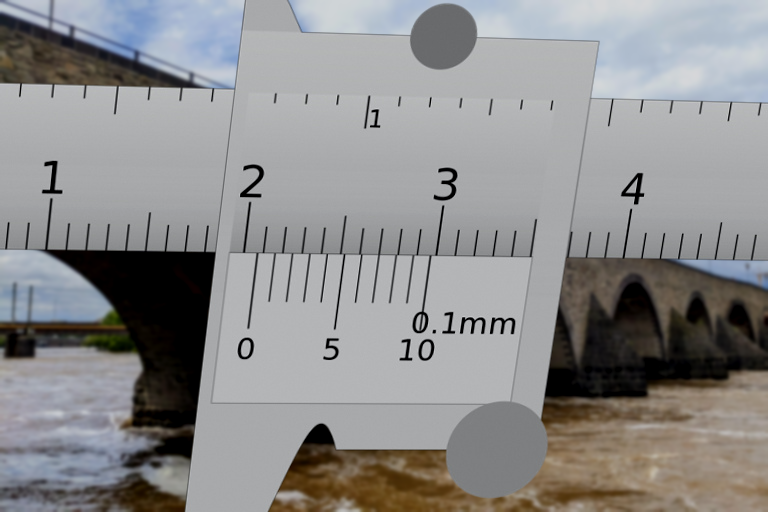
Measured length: 20.7 mm
